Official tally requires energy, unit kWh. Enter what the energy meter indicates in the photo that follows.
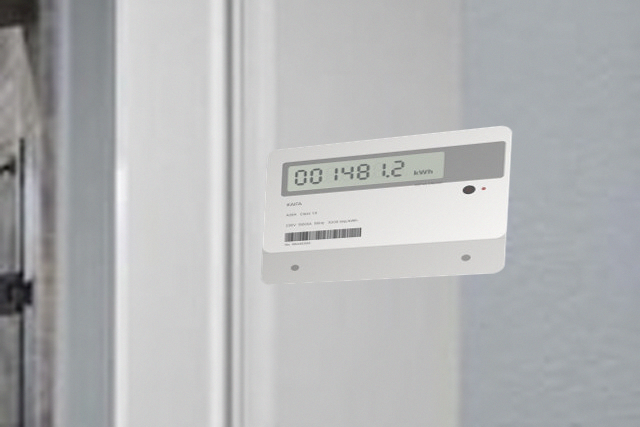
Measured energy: 1481.2 kWh
